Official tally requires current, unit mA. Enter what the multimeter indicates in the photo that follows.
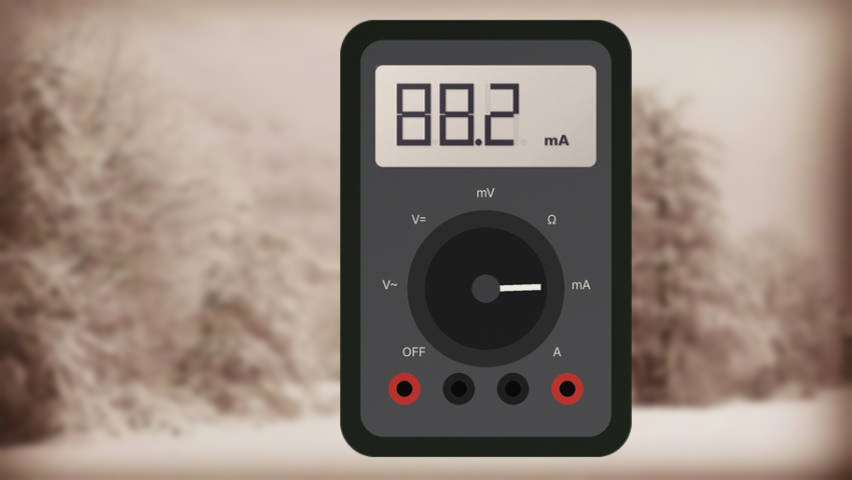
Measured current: 88.2 mA
